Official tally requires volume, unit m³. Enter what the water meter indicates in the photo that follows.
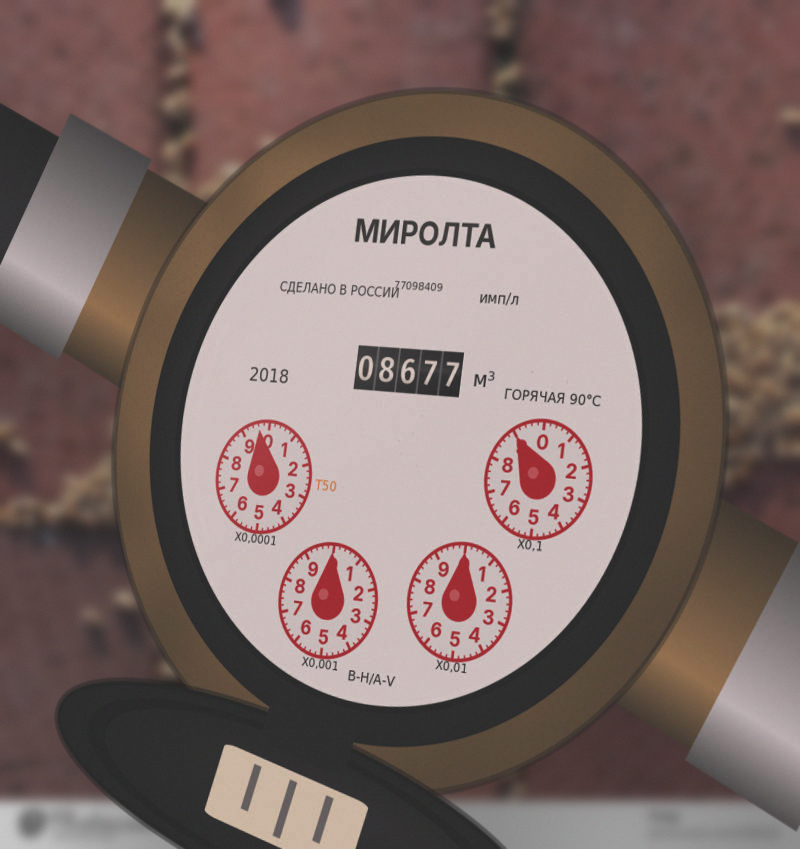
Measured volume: 8677.8999 m³
